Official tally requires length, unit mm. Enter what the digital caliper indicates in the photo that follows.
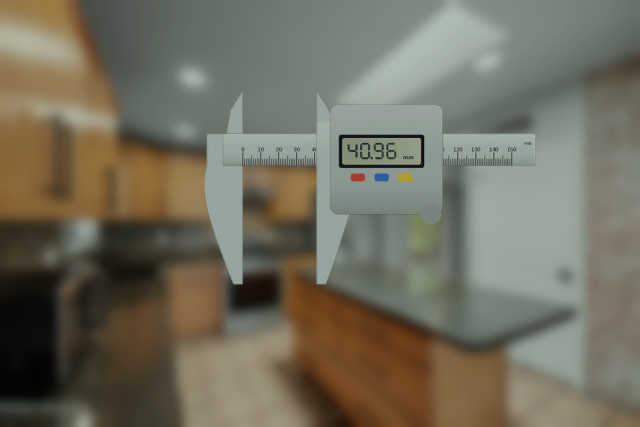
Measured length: 40.96 mm
